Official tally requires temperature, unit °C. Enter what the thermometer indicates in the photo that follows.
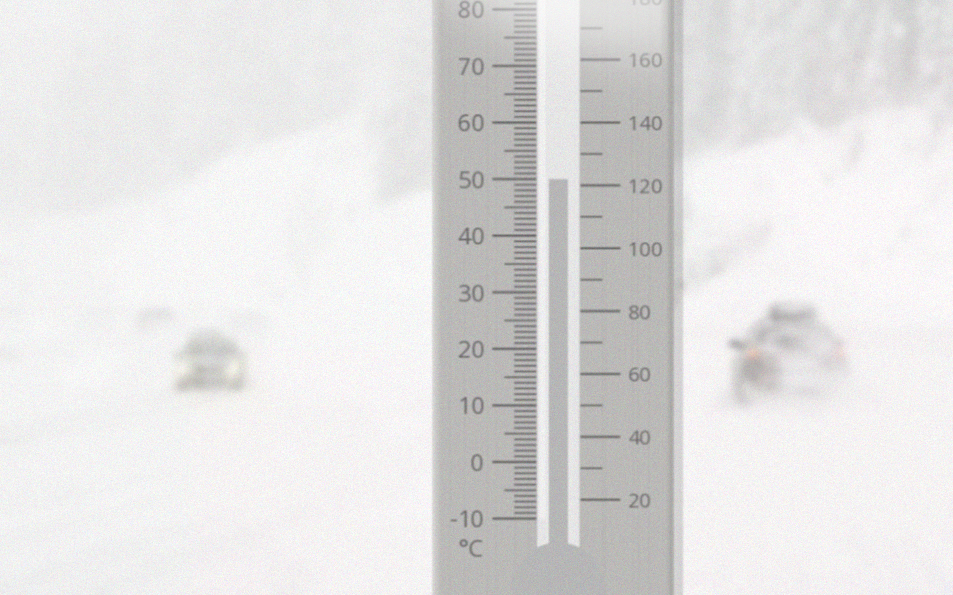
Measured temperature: 50 °C
